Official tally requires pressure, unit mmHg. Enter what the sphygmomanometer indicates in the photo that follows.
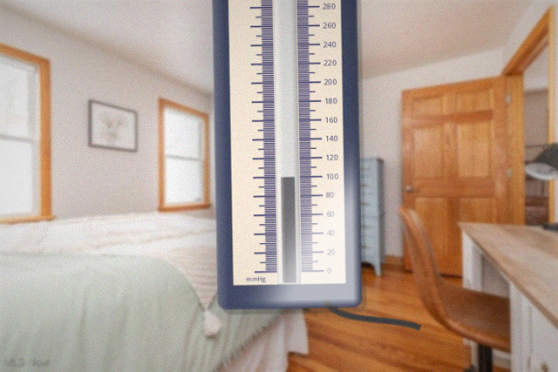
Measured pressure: 100 mmHg
